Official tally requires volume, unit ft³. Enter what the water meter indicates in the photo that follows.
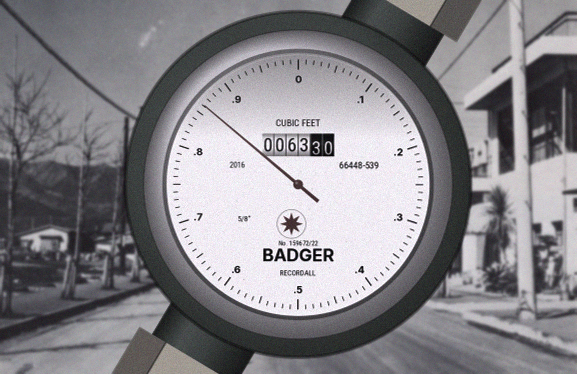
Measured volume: 6329.86 ft³
